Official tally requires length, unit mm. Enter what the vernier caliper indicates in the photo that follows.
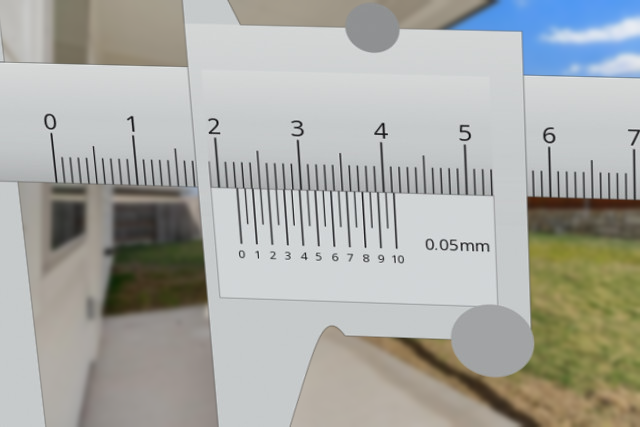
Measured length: 22.2 mm
